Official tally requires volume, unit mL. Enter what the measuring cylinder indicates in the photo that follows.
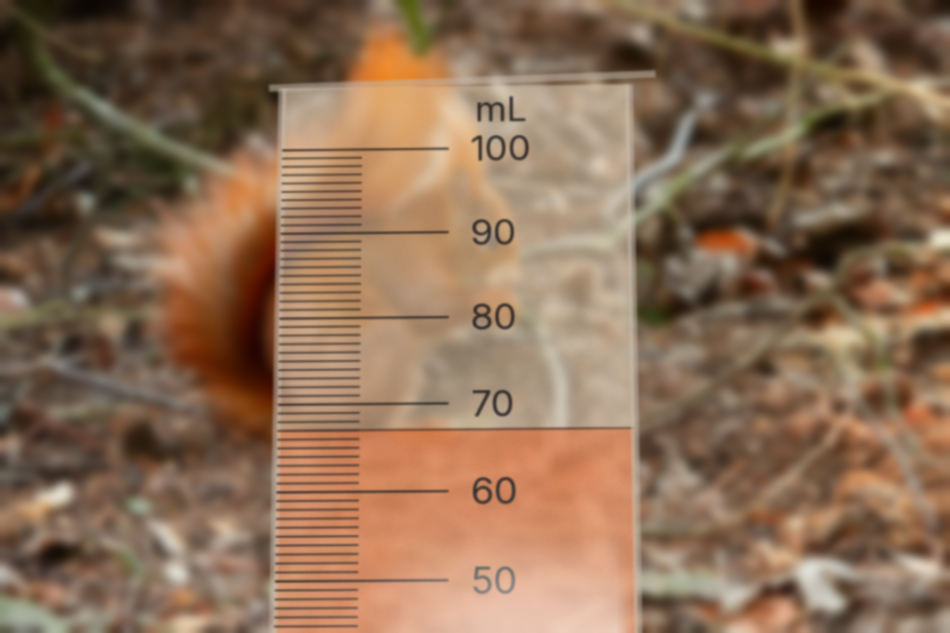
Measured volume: 67 mL
